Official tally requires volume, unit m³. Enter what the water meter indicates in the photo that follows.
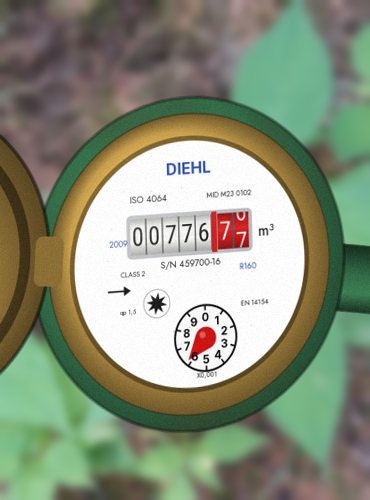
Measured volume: 776.766 m³
